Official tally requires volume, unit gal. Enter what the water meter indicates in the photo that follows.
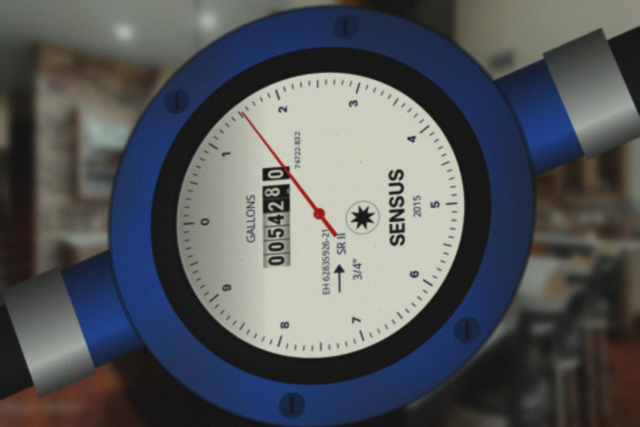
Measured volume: 54281.5 gal
